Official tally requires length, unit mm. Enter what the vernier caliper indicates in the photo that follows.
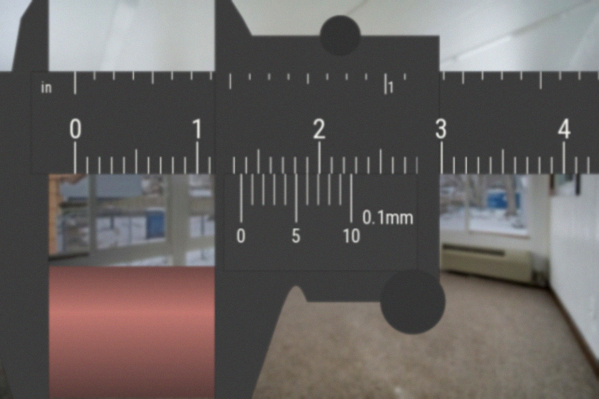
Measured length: 13.6 mm
